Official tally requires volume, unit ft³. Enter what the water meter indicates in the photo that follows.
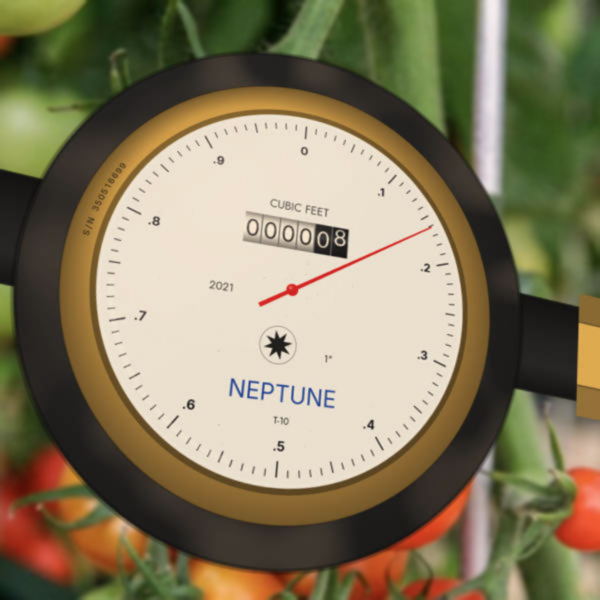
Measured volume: 8.16 ft³
